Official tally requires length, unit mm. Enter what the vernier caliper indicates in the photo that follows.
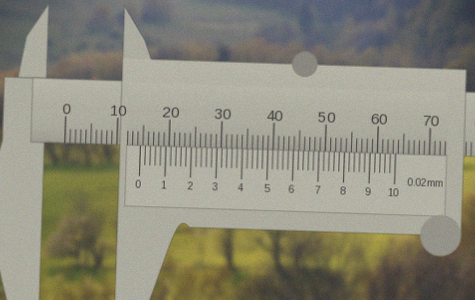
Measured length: 14.5 mm
